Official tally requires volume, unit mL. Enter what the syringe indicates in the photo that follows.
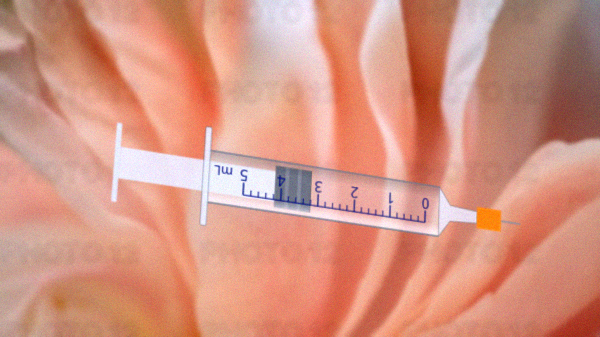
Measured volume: 3.2 mL
